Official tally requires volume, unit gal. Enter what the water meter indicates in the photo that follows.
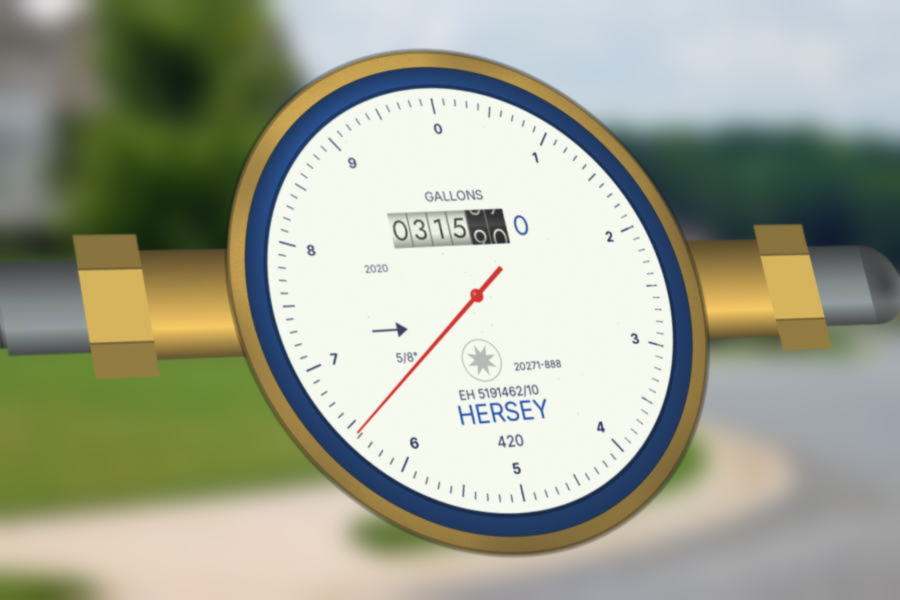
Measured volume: 315896.4 gal
